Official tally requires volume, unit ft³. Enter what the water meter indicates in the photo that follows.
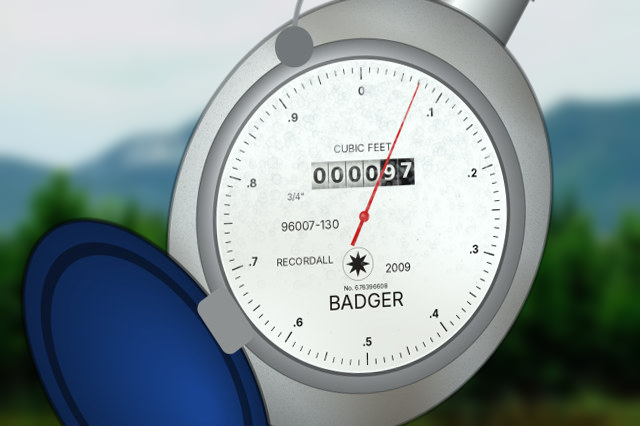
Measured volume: 97.07 ft³
